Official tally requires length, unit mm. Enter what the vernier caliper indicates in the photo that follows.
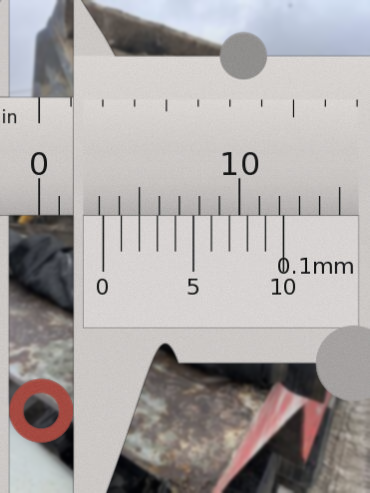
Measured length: 3.2 mm
